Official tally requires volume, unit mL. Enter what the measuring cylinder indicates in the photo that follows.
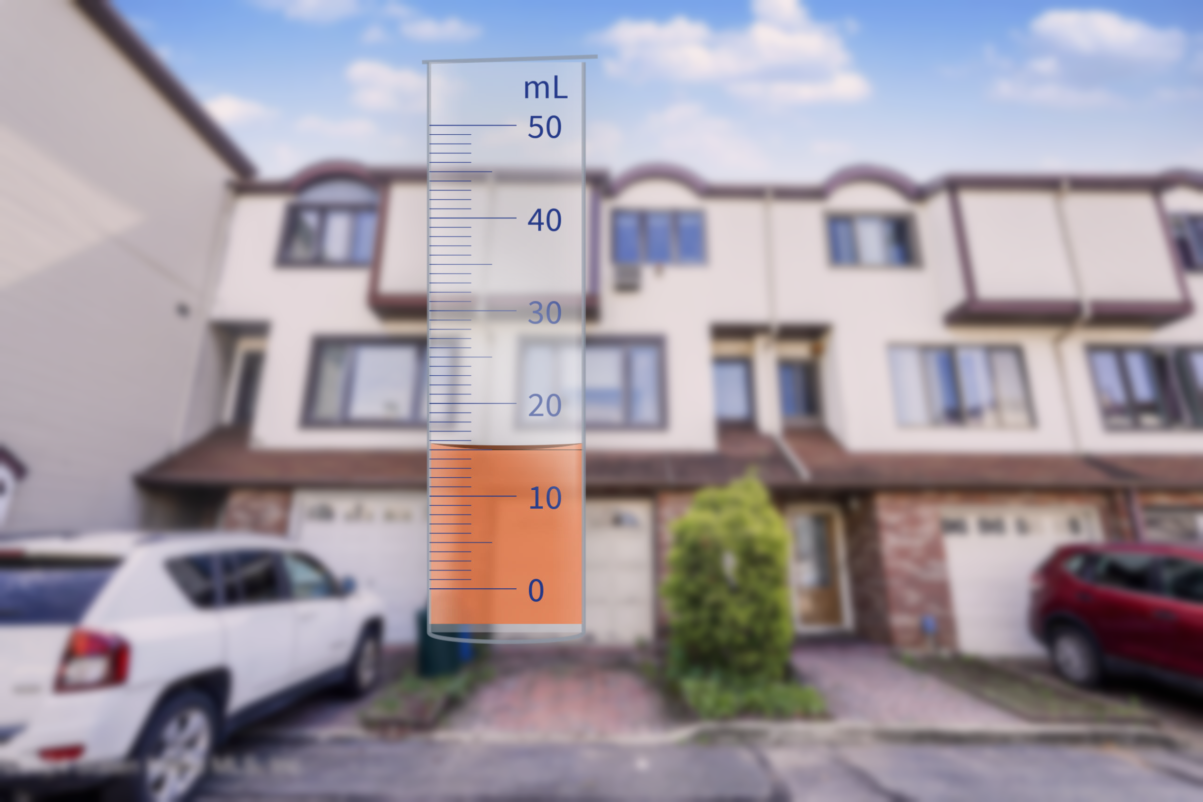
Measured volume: 15 mL
